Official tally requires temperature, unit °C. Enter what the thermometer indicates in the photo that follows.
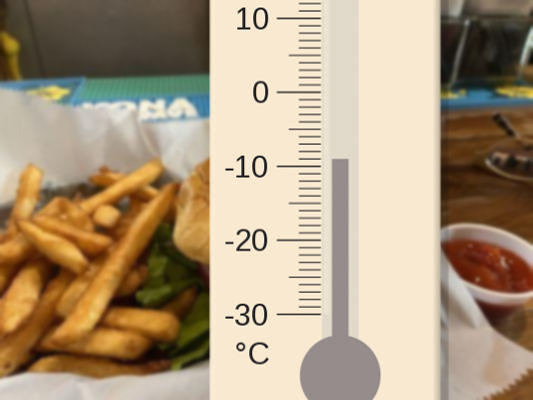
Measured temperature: -9 °C
